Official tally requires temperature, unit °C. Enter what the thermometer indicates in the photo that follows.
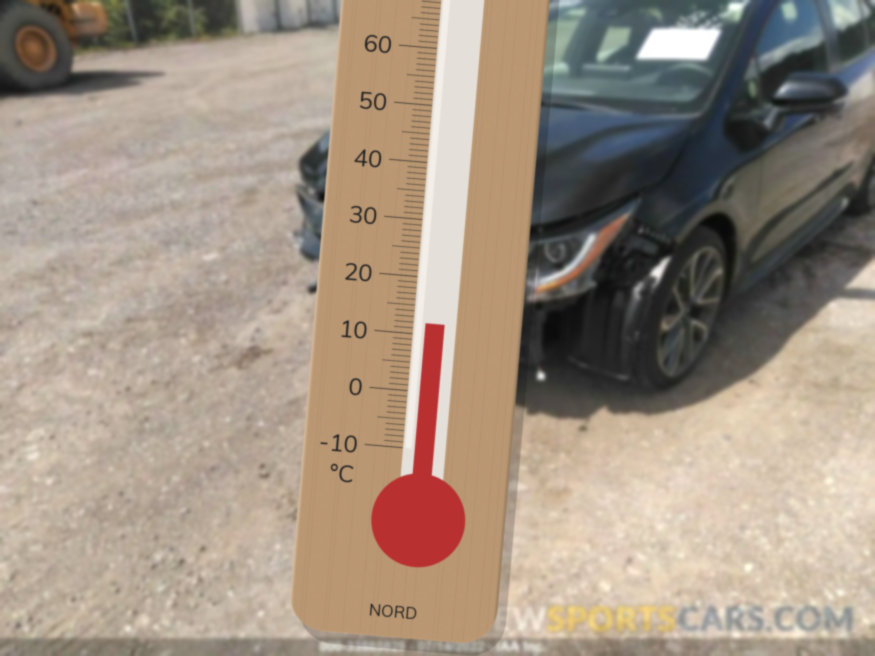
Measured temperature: 12 °C
